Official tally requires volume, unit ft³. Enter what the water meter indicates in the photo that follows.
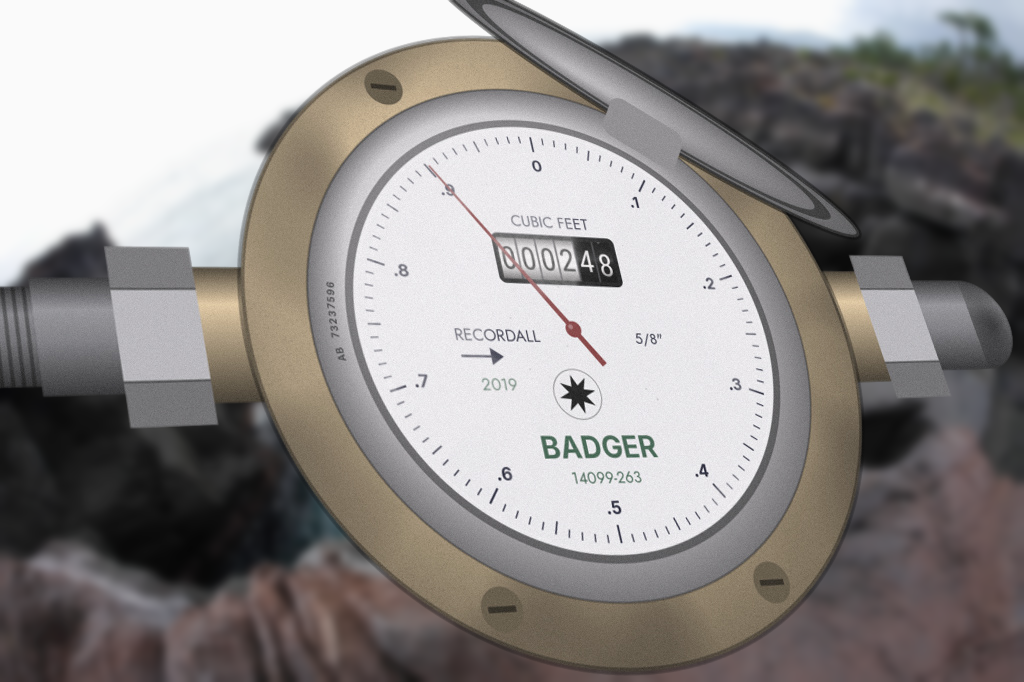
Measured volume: 247.90 ft³
